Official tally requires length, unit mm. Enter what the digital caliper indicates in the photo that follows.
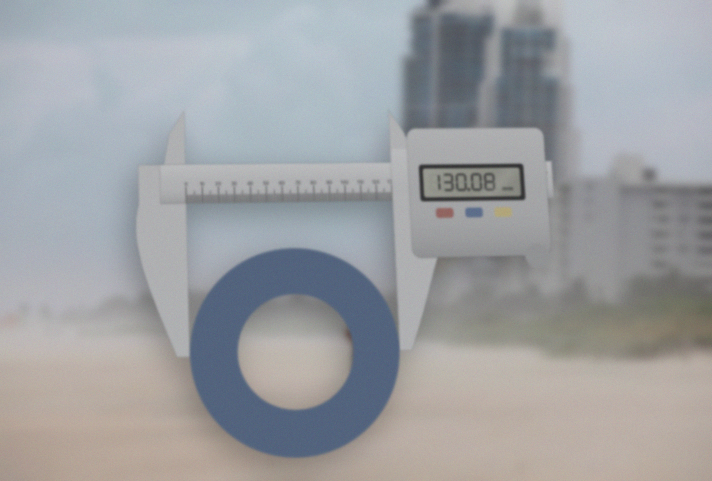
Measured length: 130.08 mm
